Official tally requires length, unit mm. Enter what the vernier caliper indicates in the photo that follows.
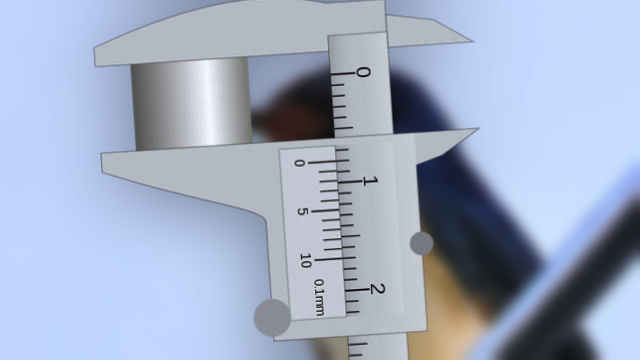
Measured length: 8.0 mm
